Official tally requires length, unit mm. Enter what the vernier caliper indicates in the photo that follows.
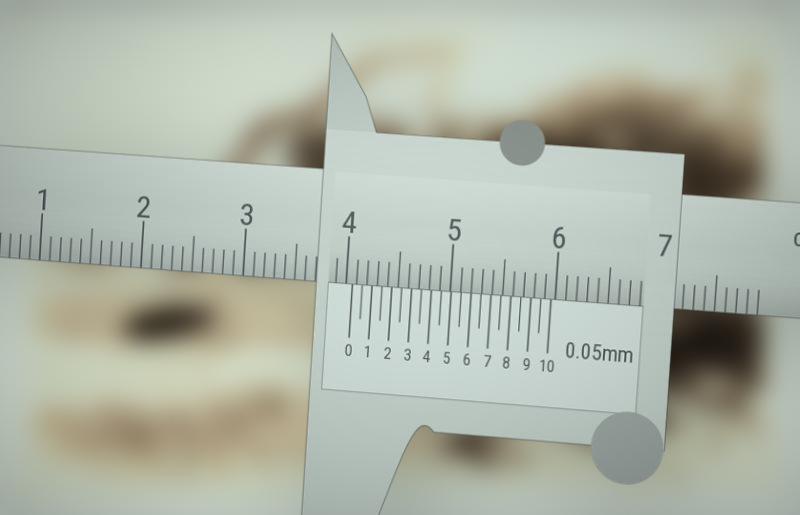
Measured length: 40.6 mm
